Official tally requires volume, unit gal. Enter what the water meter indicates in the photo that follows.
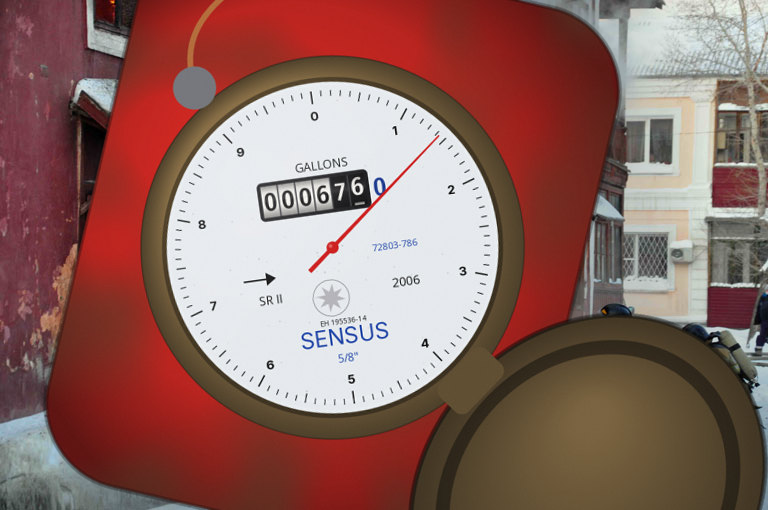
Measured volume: 6761.4 gal
